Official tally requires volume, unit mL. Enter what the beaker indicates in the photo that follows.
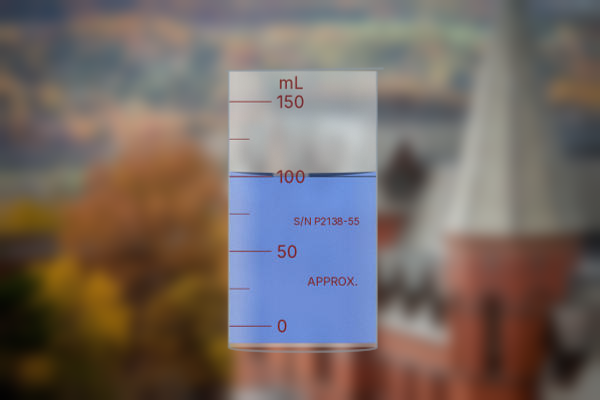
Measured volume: 100 mL
